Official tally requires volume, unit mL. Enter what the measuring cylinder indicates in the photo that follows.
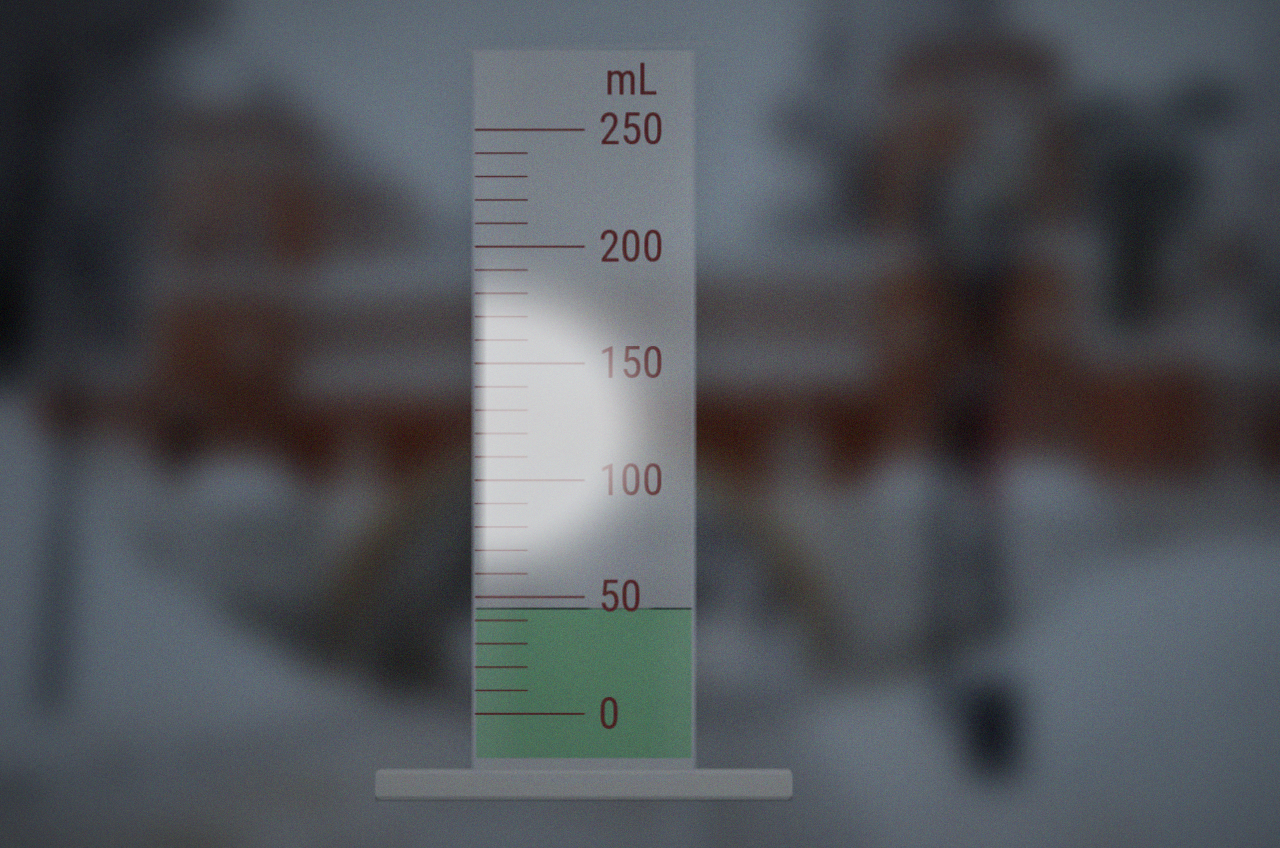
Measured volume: 45 mL
